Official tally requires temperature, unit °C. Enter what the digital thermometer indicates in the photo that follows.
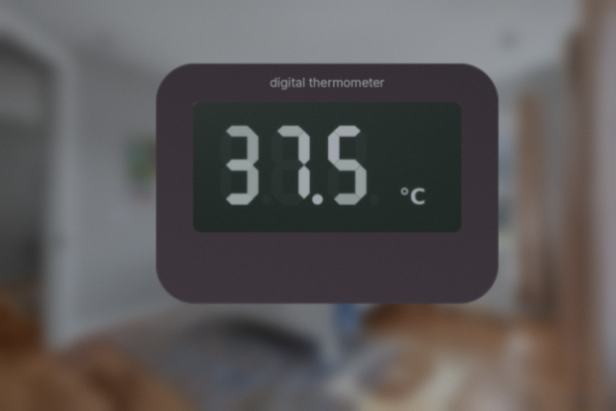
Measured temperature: 37.5 °C
